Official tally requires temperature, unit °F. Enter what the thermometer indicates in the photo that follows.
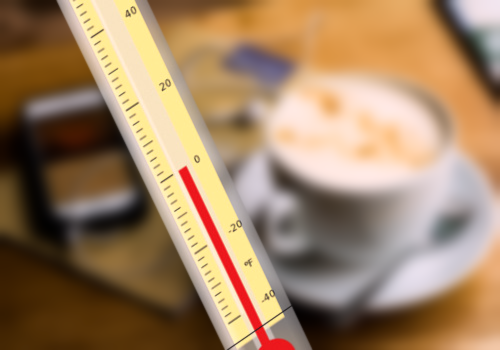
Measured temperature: 0 °F
